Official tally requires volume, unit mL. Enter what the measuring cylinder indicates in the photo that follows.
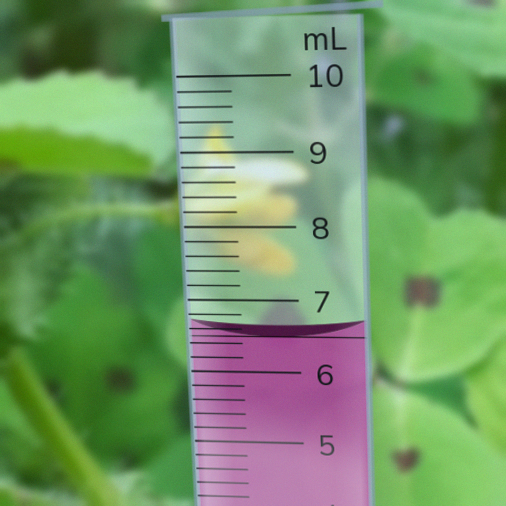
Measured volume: 6.5 mL
